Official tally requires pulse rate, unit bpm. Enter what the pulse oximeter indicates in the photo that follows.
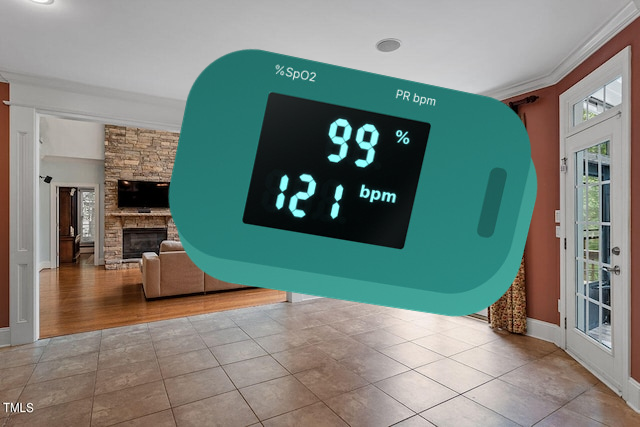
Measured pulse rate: 121 bpm
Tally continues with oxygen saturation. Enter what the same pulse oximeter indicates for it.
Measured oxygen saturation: 99 %
